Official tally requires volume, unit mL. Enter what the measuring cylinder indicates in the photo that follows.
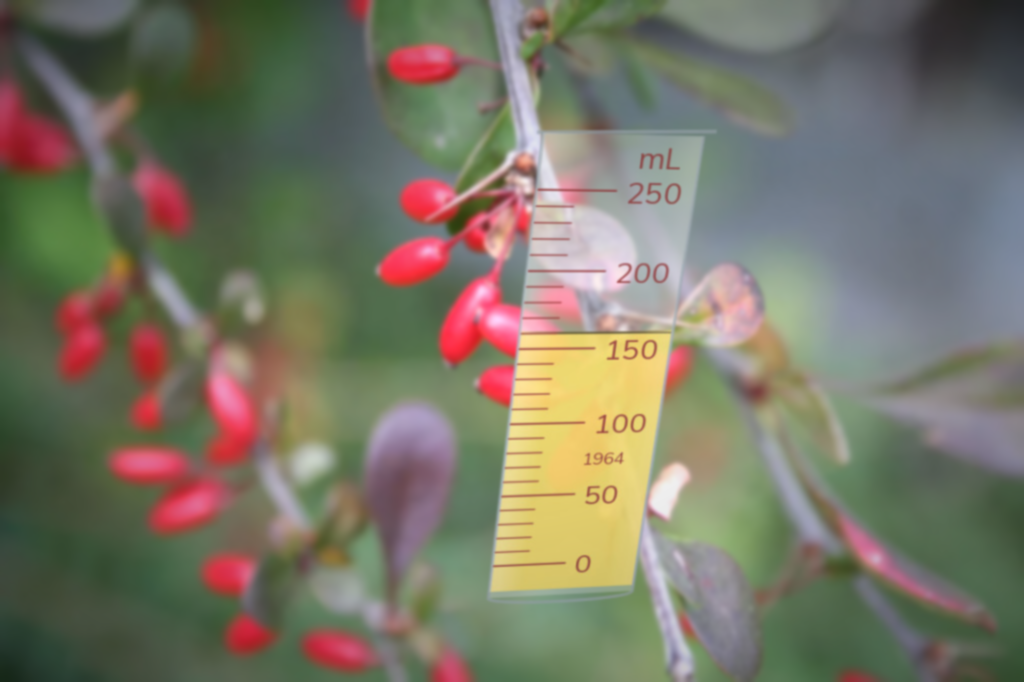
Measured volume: 160 mL
